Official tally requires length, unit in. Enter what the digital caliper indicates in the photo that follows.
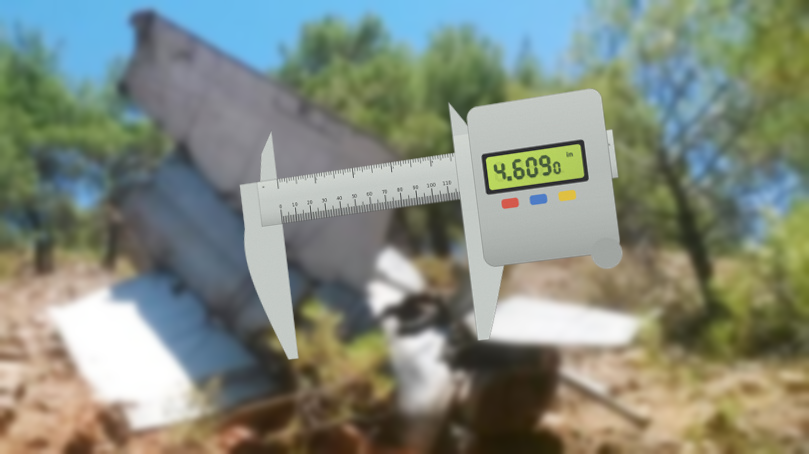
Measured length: 4.6090 in
